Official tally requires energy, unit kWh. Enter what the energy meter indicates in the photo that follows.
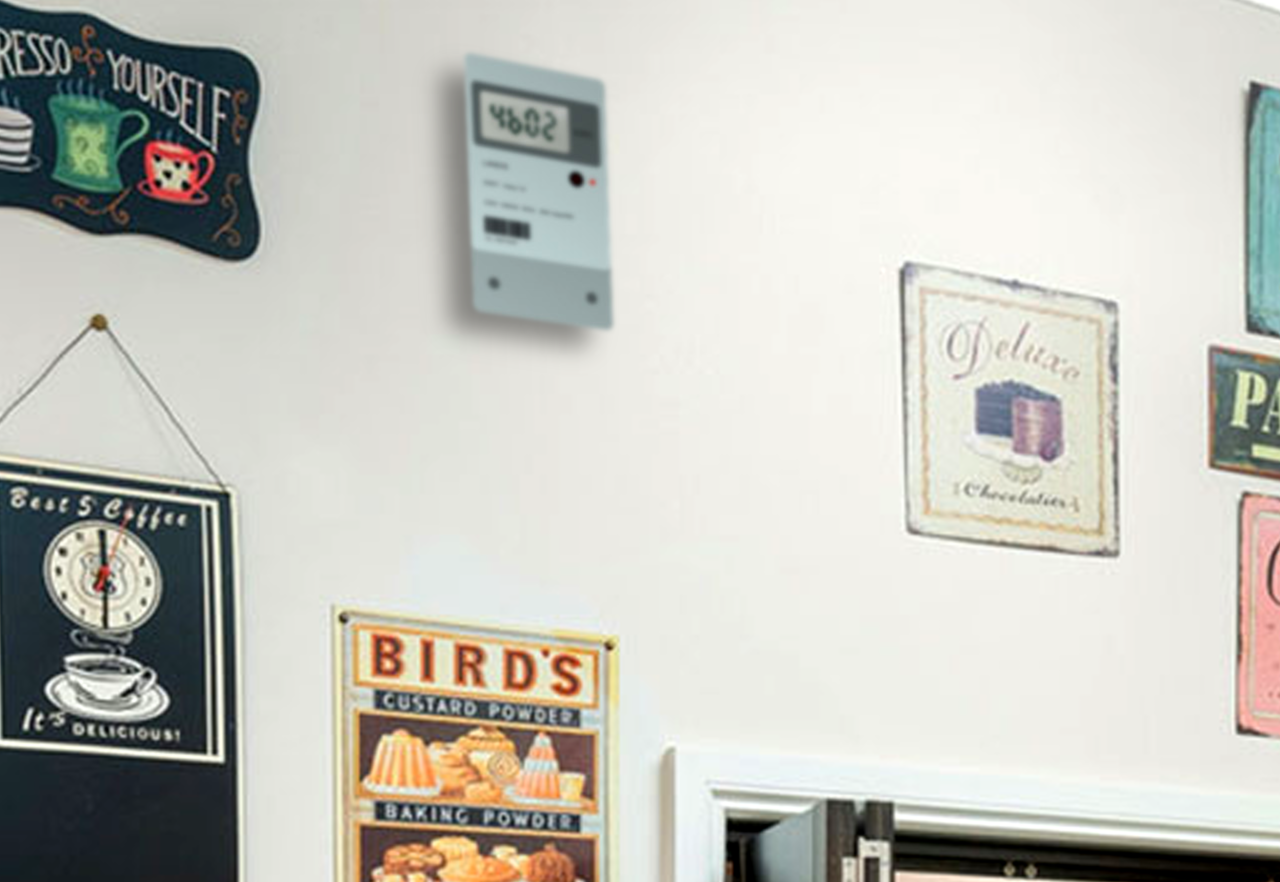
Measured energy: 4602 kWh
